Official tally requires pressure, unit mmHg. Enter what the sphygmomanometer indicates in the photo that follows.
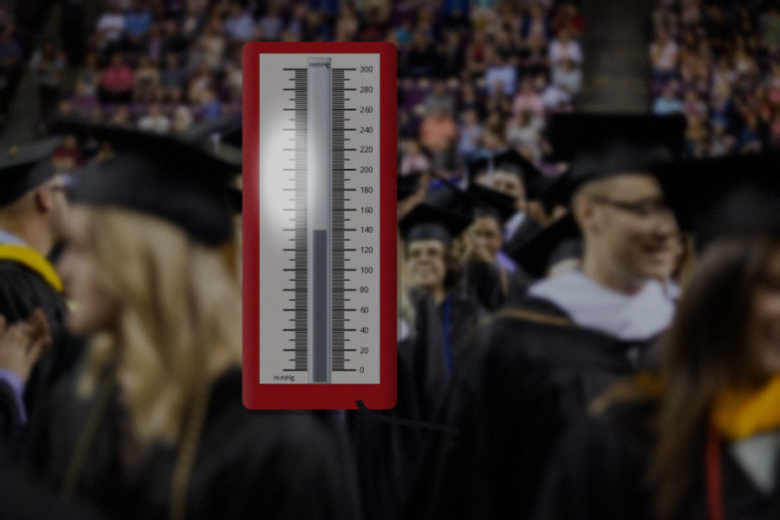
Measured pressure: 140 mmHg
